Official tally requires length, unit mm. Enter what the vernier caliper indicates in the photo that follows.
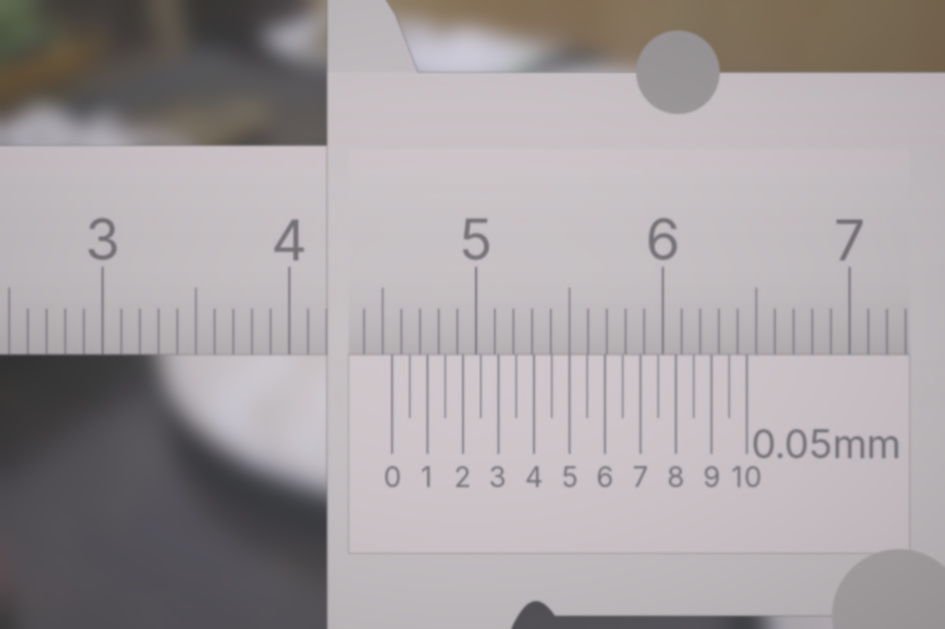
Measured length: 45.5 mm
